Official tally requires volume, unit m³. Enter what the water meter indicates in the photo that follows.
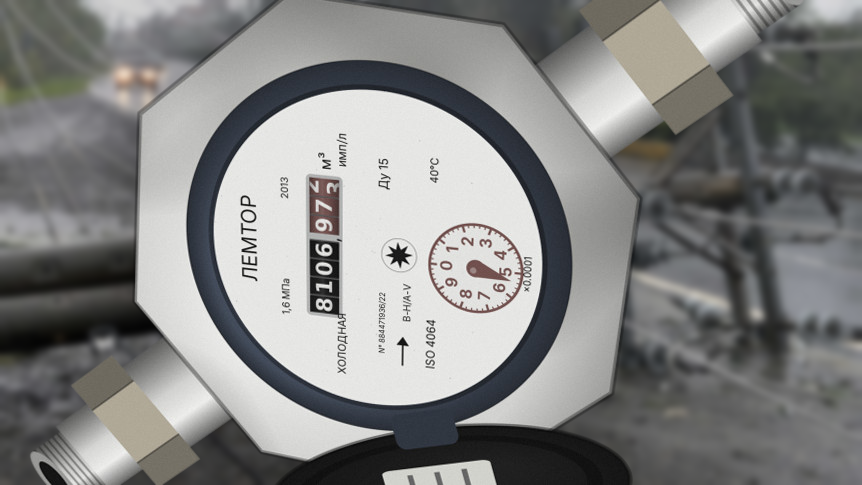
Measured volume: 8106.9725 m³
